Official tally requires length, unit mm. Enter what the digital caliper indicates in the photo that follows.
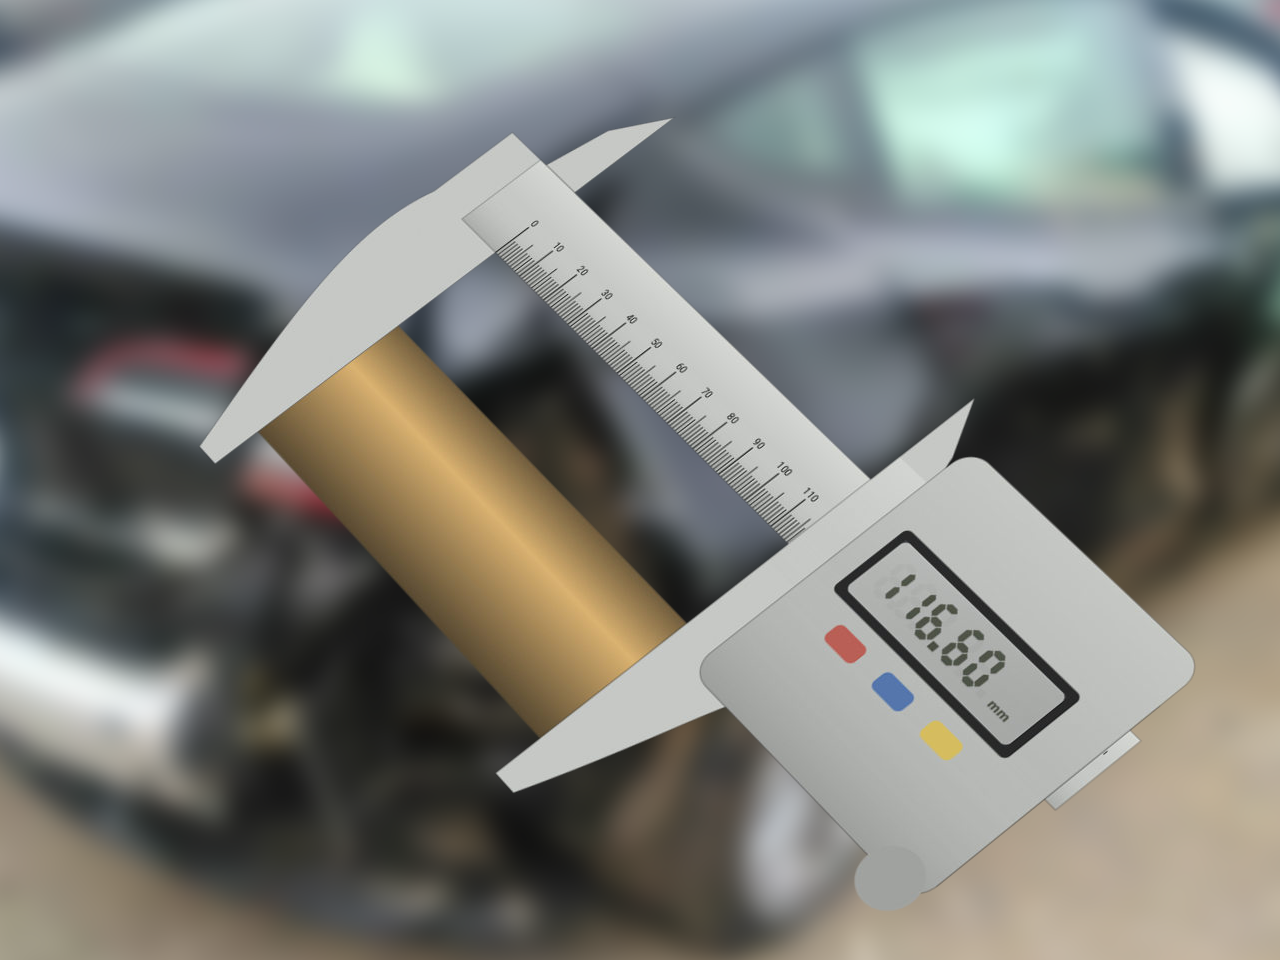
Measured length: 116.60 mm
